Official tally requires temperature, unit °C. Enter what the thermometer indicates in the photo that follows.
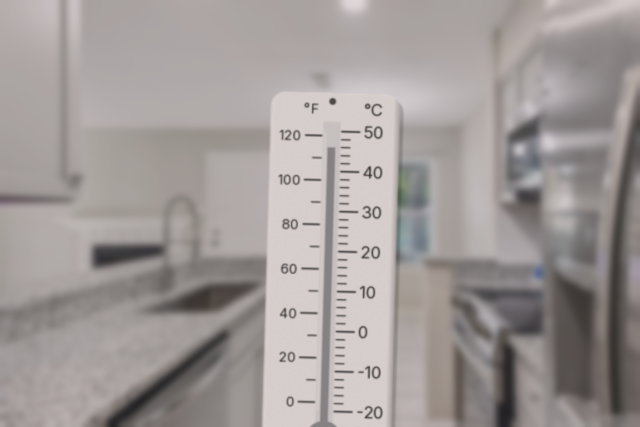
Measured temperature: 46 °C
